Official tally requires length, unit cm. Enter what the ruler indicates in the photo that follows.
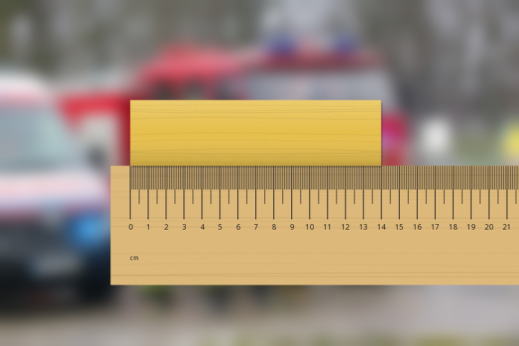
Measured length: 14 cm
